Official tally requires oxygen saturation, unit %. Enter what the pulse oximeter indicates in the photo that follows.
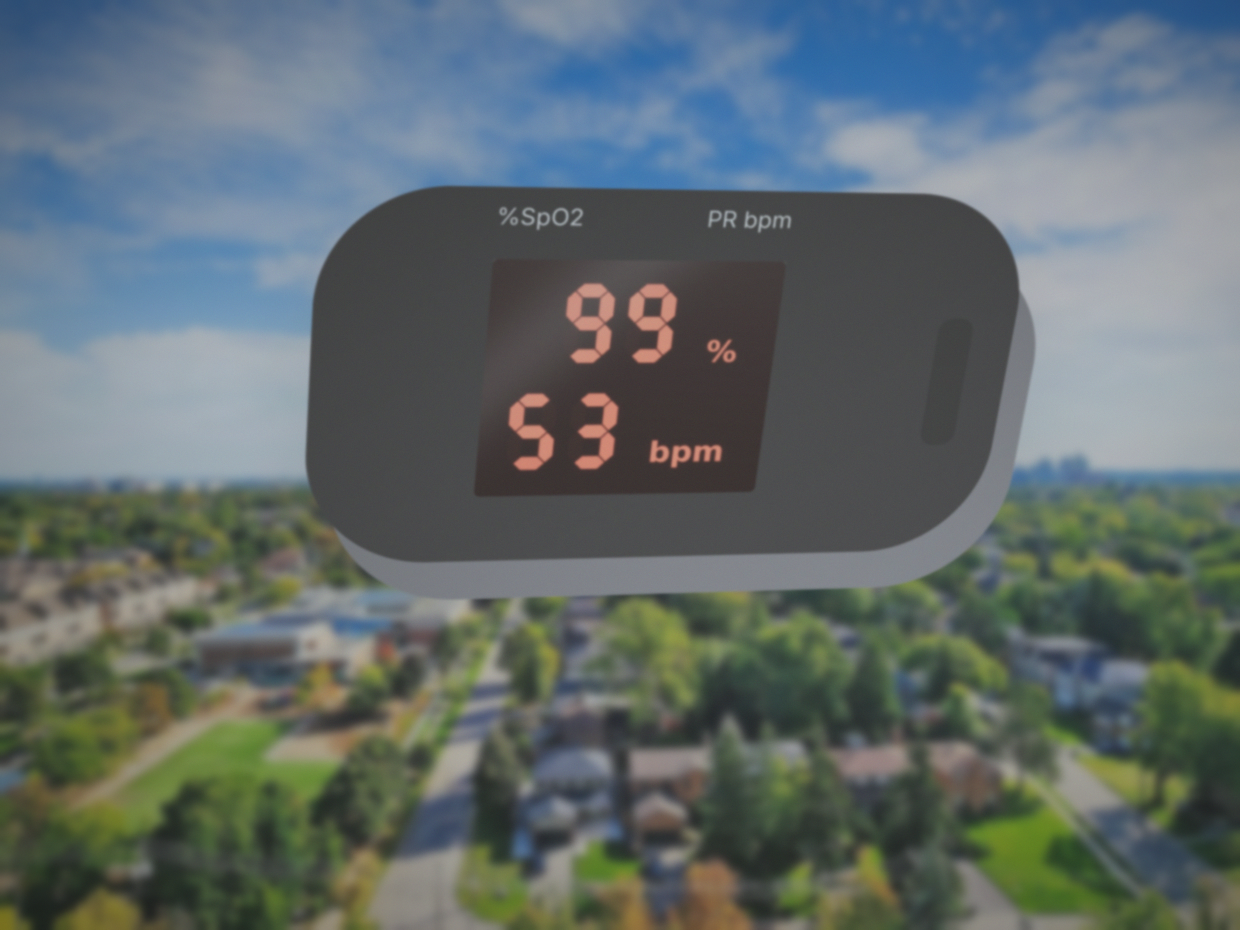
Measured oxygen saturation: 99 %
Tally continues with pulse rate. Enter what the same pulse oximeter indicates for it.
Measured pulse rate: 53 bpm
